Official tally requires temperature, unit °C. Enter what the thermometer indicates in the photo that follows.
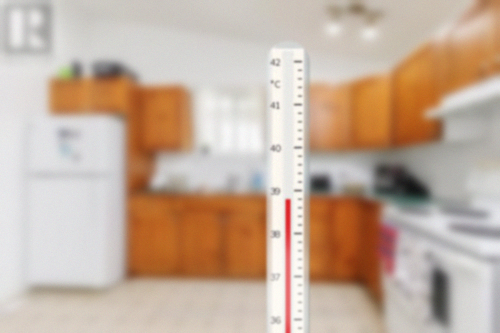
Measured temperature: 38.8 °C
